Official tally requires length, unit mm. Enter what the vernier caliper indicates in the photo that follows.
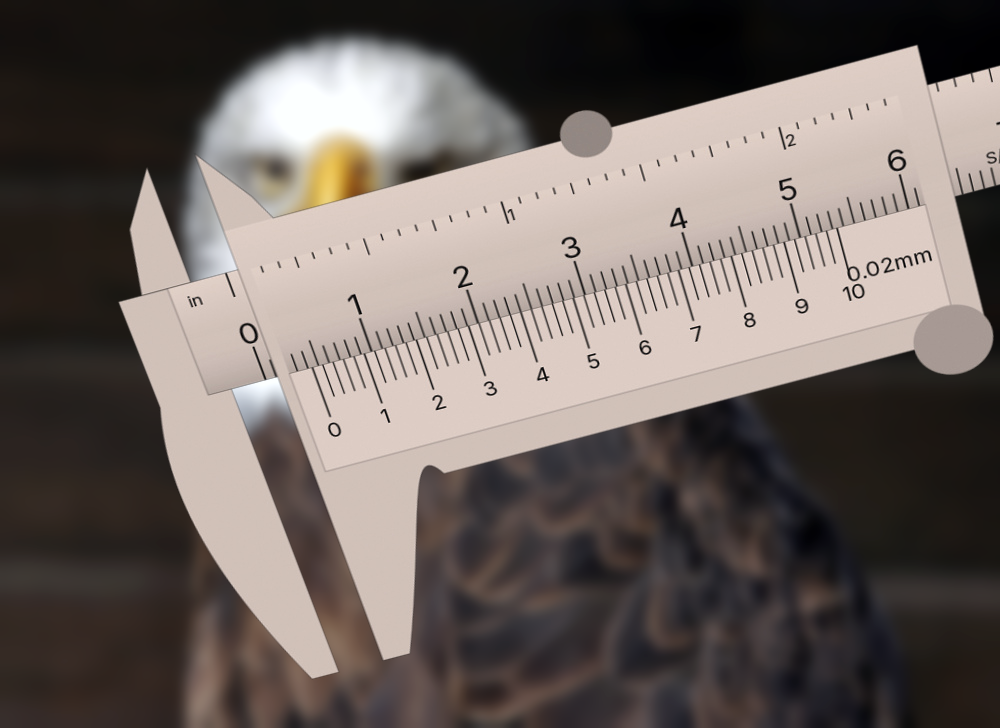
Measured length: 4.4 mm
